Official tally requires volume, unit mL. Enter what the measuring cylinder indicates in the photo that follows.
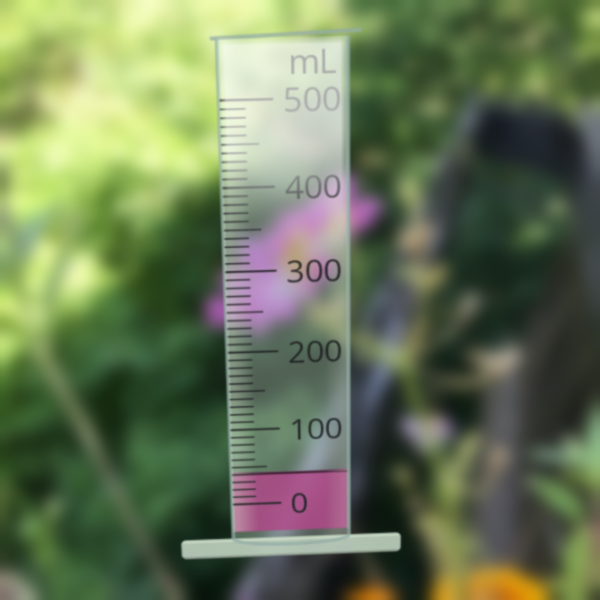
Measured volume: 40 mL
